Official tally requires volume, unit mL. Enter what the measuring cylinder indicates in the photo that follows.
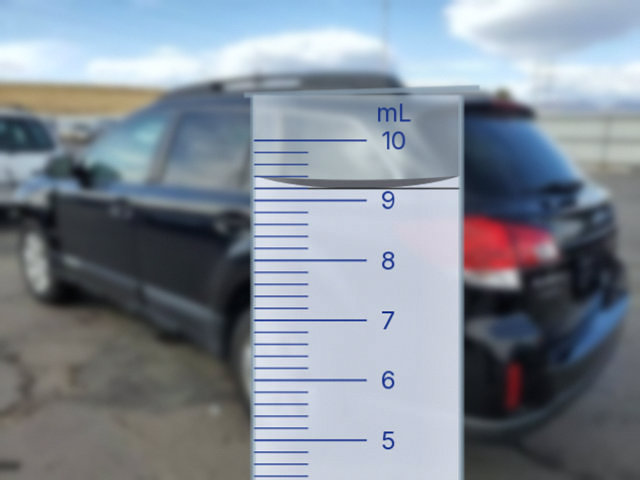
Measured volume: 9.2 mL
